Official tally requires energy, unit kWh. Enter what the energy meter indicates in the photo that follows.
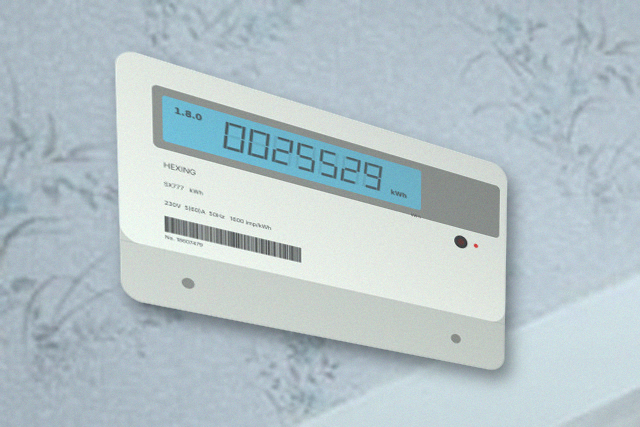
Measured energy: 25529 kWh
